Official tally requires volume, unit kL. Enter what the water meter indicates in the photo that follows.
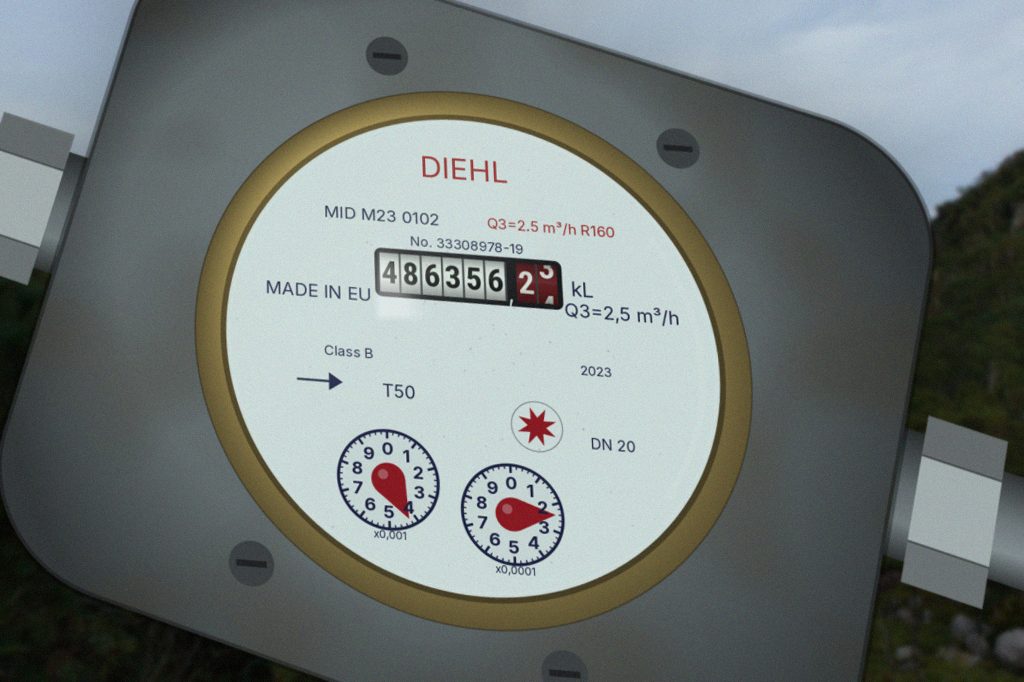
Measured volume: 486356.2342 kL
